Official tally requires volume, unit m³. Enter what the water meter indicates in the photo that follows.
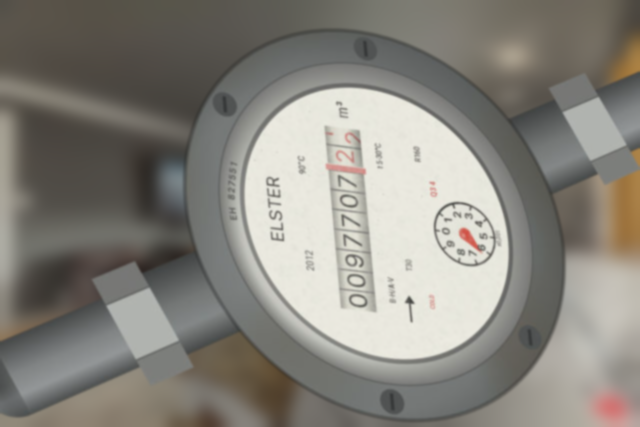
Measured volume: 97707.216 m³
